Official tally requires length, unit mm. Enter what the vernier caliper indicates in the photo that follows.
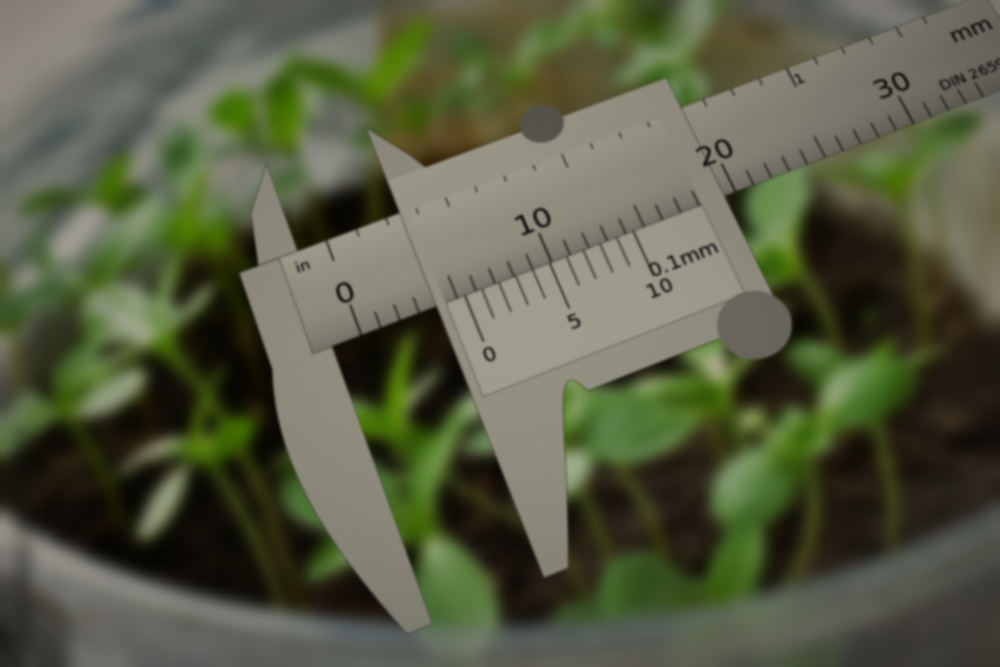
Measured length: 5.4 mm
